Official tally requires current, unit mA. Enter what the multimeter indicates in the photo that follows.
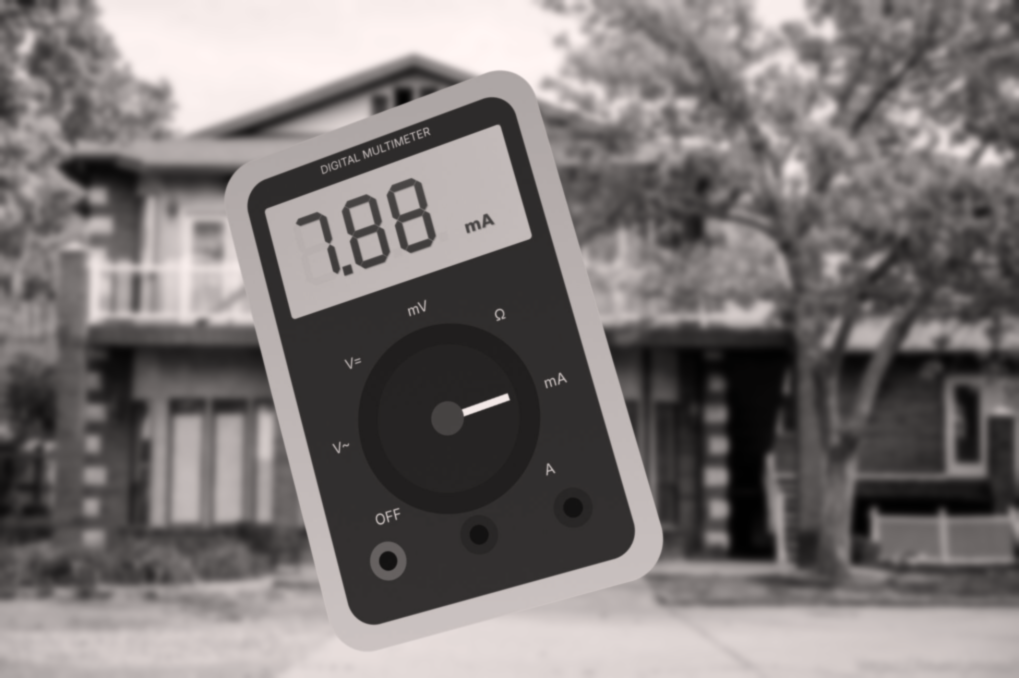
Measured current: 7.88 mA
